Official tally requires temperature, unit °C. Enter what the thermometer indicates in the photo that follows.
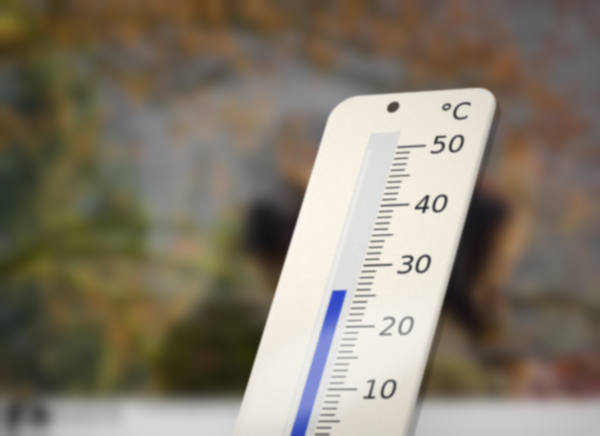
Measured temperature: 26 °C
